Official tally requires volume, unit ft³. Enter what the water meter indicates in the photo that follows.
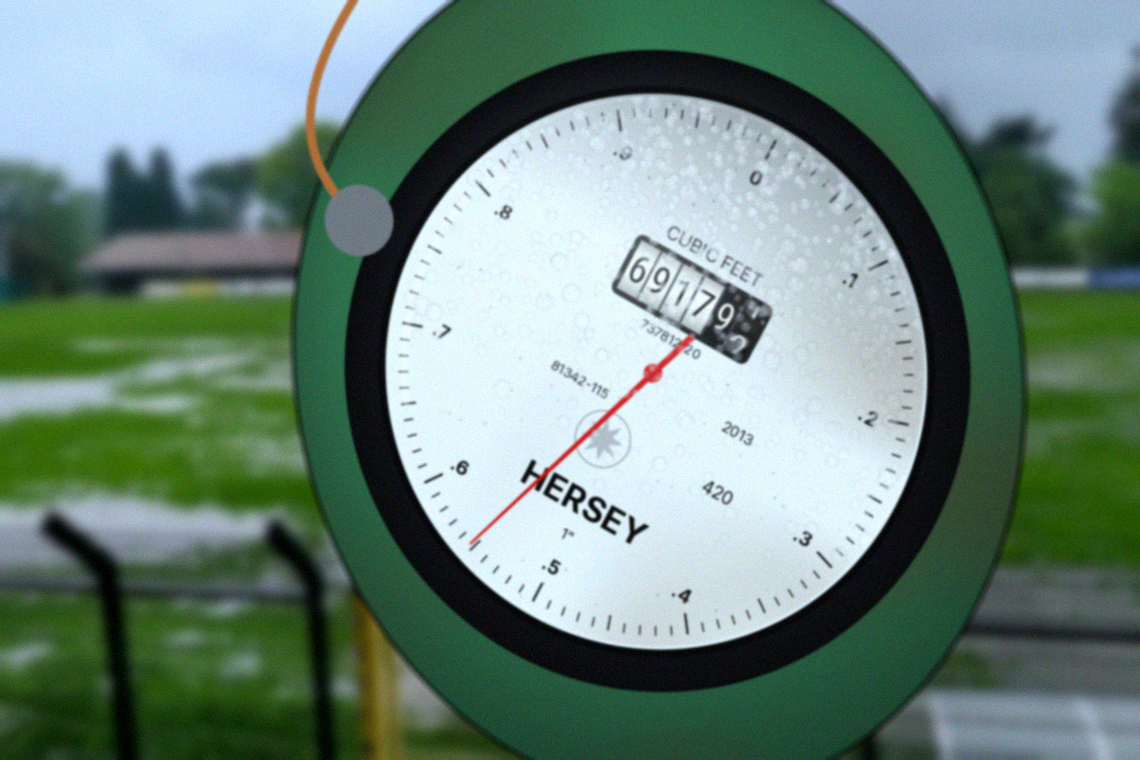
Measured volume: 691791.55 ft³
